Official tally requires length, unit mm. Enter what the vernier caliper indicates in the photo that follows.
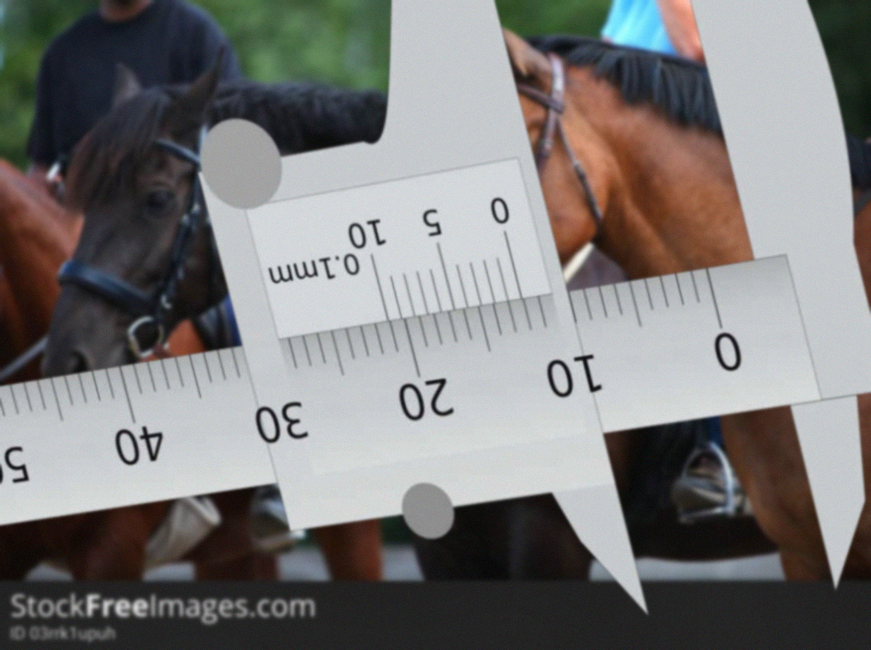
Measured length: 12.1 mm
